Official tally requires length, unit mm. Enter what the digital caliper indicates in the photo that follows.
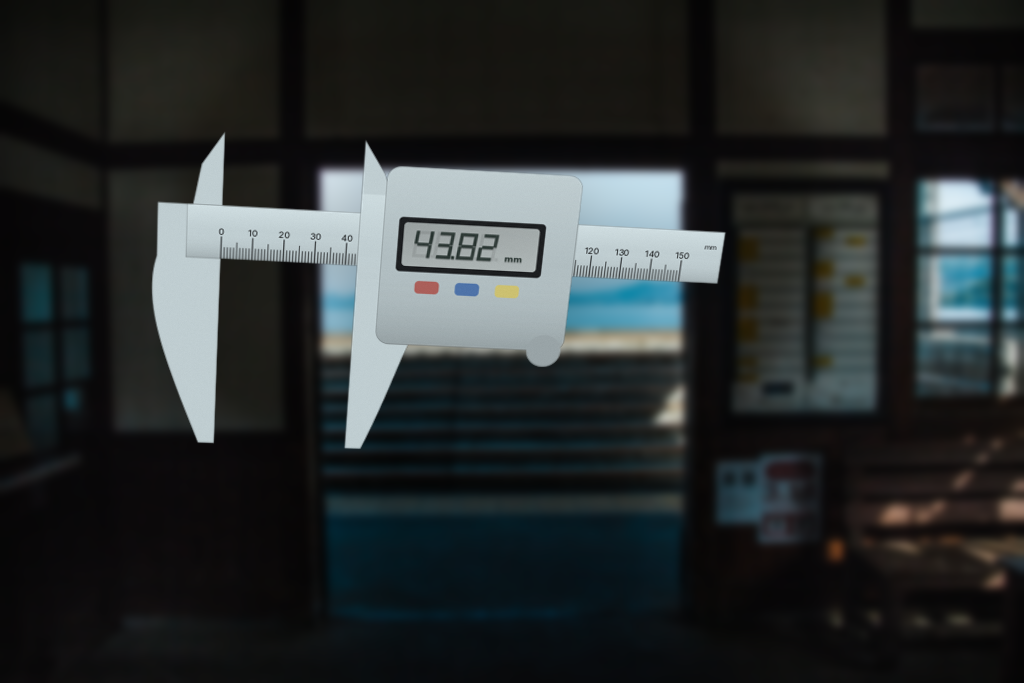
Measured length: 43.82 mm
